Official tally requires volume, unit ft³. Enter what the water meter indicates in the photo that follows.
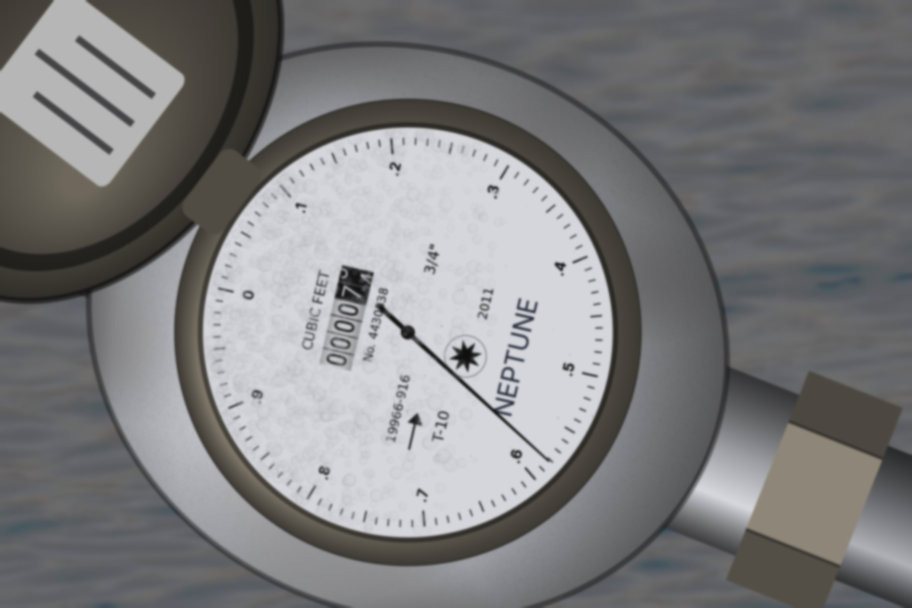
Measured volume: 73.58 ft³
